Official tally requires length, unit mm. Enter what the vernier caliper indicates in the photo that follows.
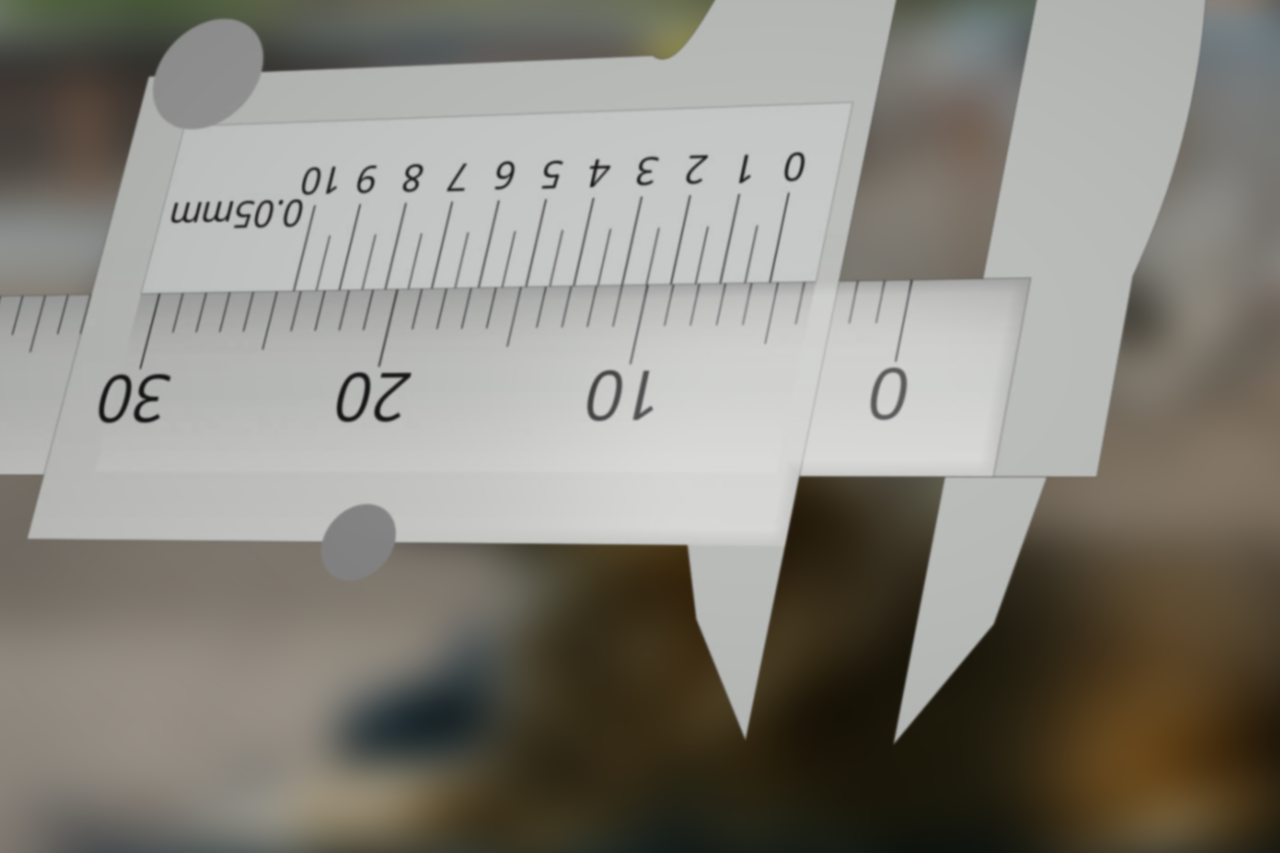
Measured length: 5.3 mm
